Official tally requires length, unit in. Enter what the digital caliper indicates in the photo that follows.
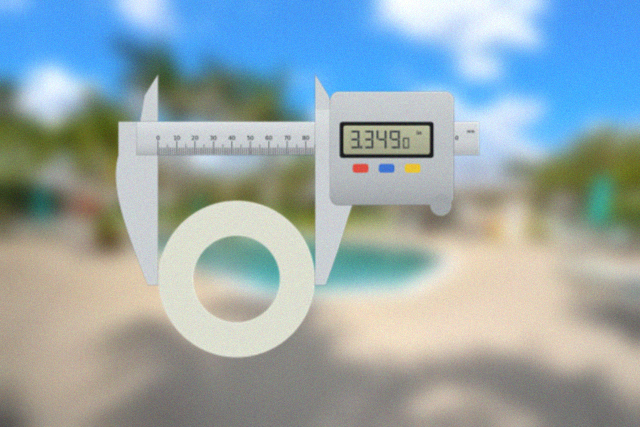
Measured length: 3.3490 in
